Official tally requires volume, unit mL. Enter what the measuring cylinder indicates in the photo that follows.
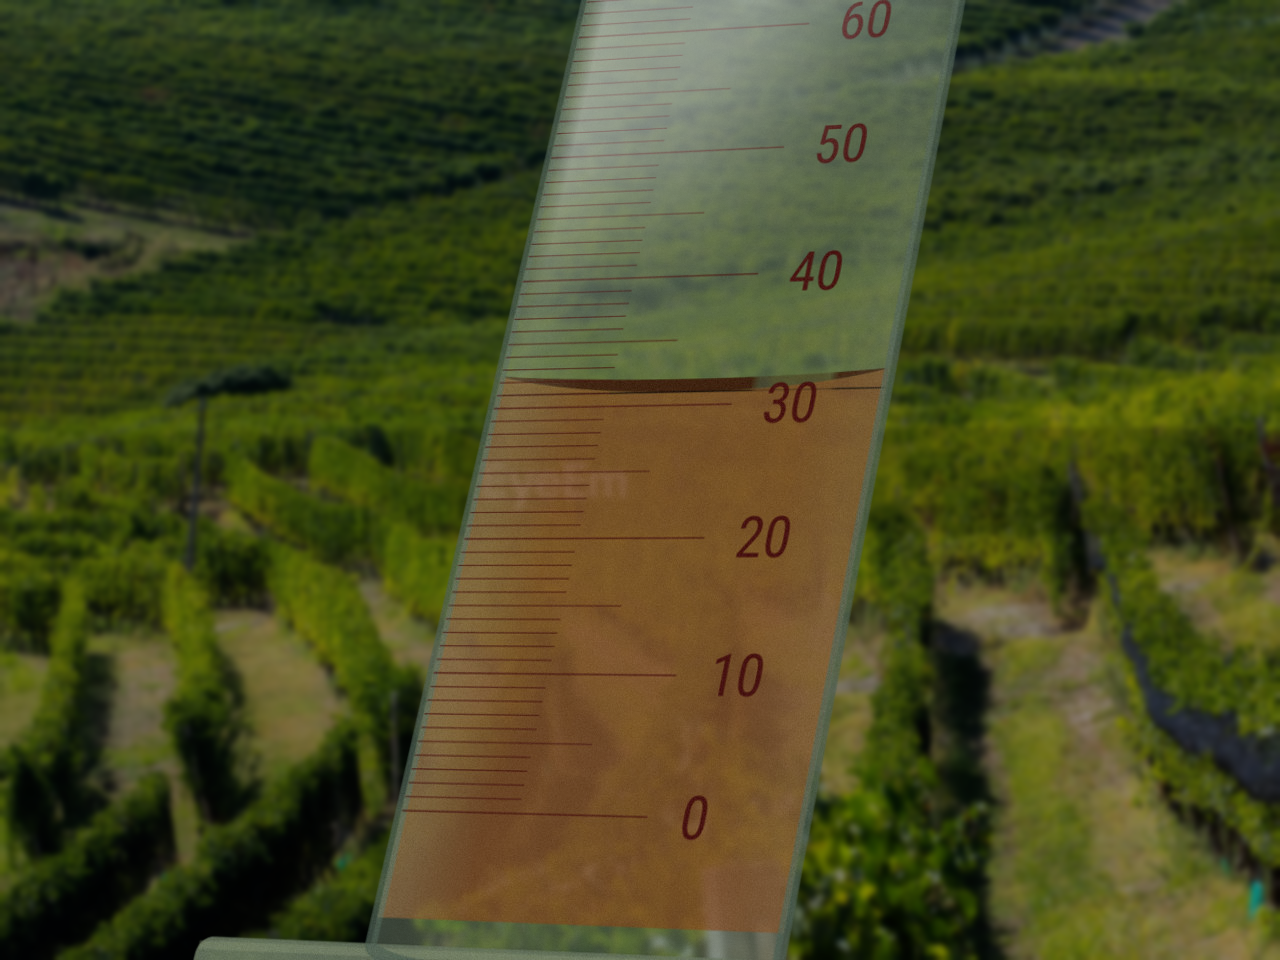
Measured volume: 31 mL
